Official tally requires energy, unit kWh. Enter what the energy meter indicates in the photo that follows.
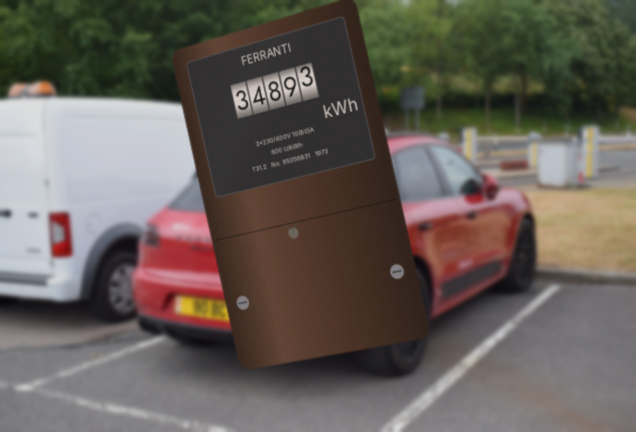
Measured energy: 34893 kWh
